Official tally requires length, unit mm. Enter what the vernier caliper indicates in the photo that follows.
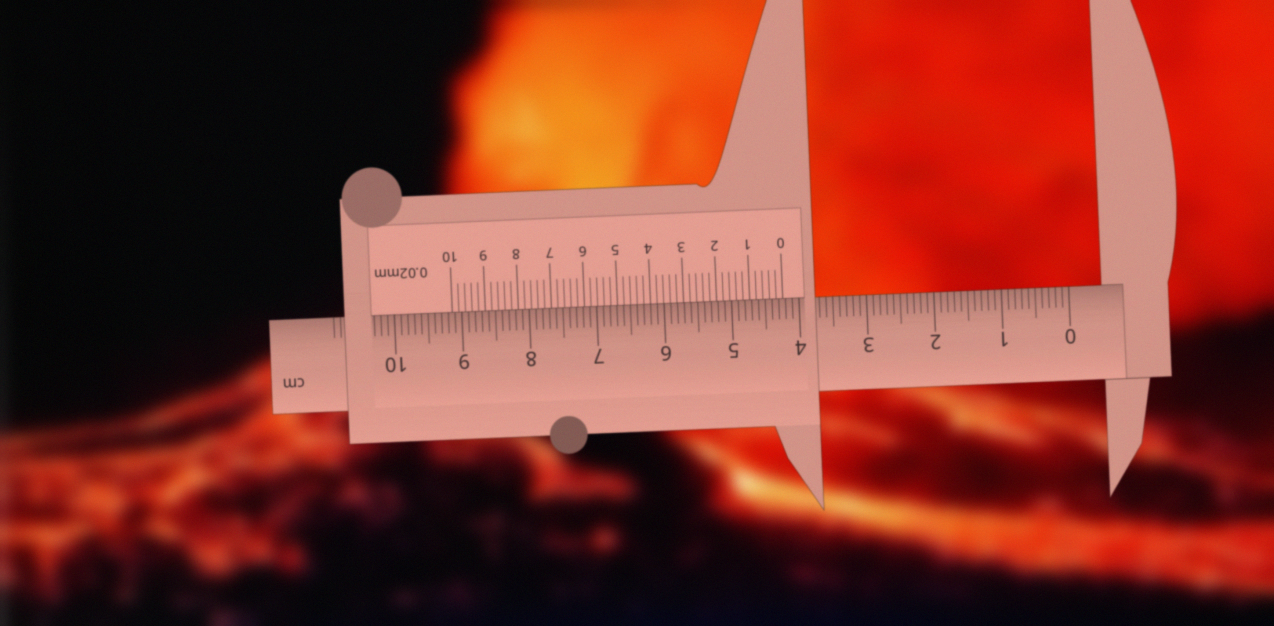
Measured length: 42.4 mm
